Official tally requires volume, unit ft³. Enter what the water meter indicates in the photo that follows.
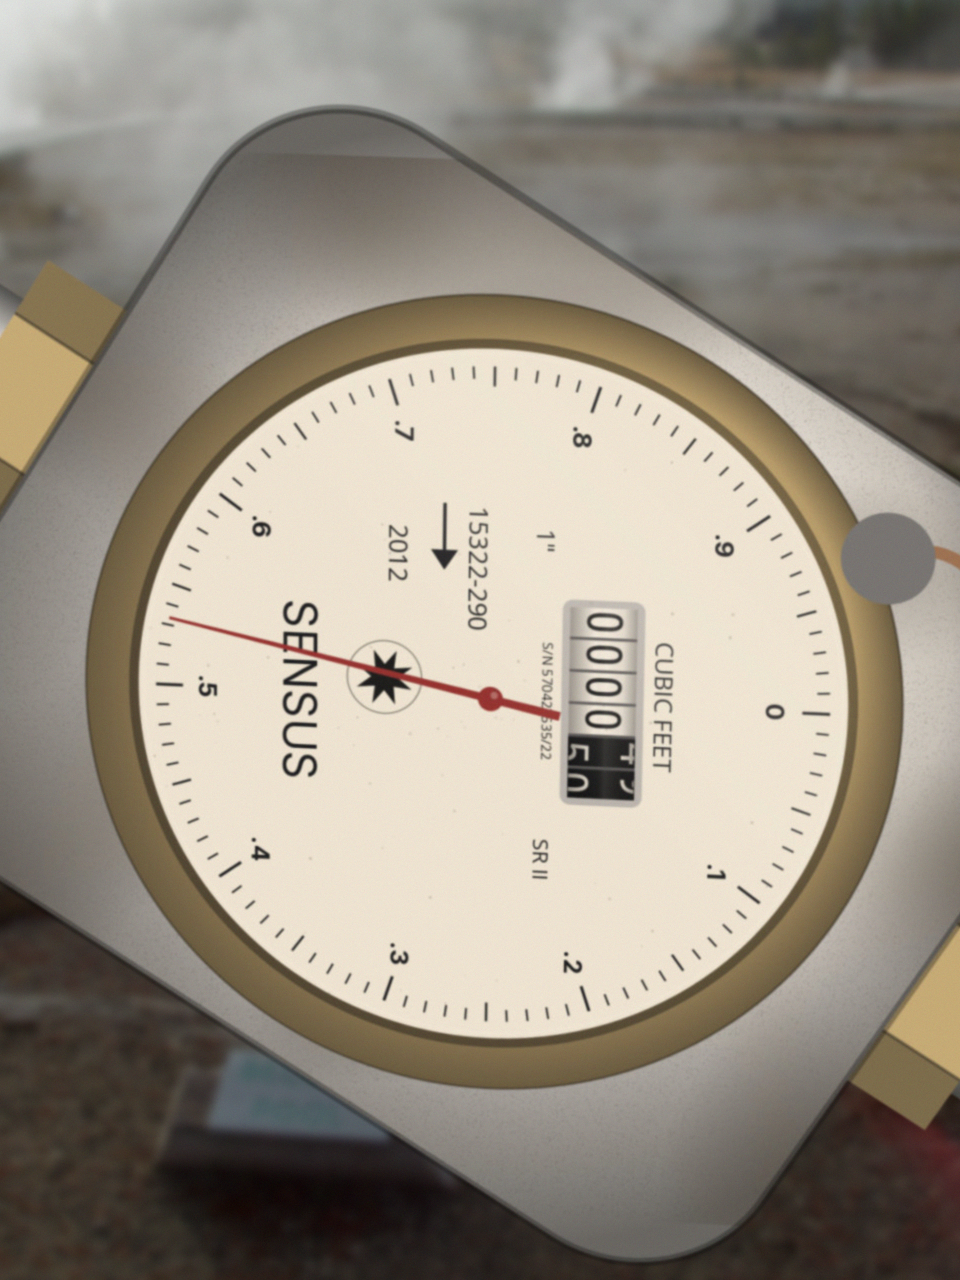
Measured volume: 49.53 ft³
